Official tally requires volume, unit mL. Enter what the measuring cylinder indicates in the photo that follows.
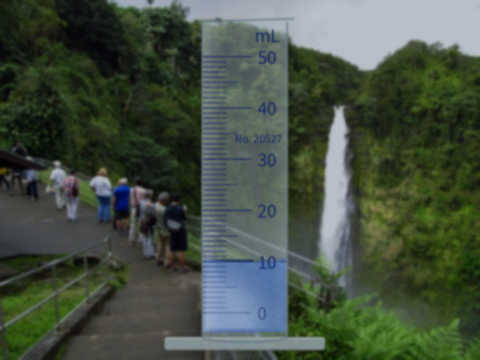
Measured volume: 10 mL
